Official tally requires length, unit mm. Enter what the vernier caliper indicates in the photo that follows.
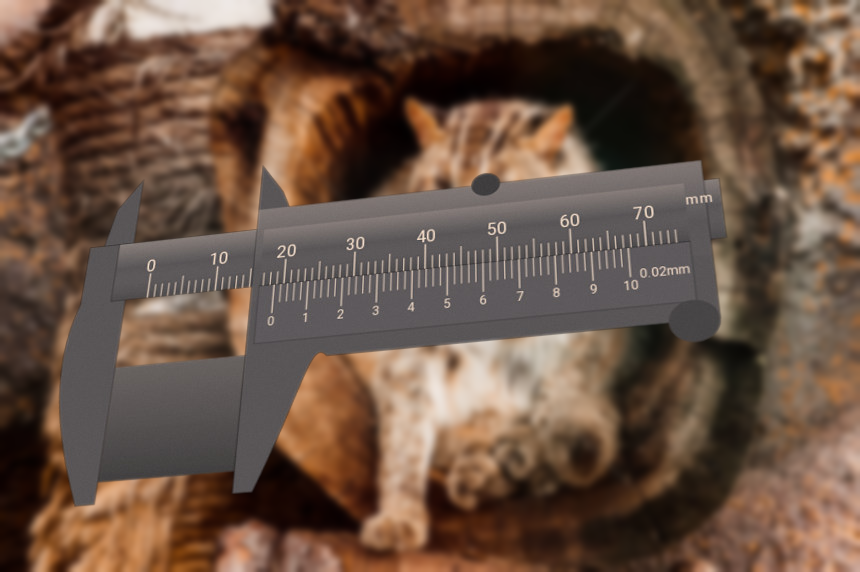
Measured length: 18.6 mm
